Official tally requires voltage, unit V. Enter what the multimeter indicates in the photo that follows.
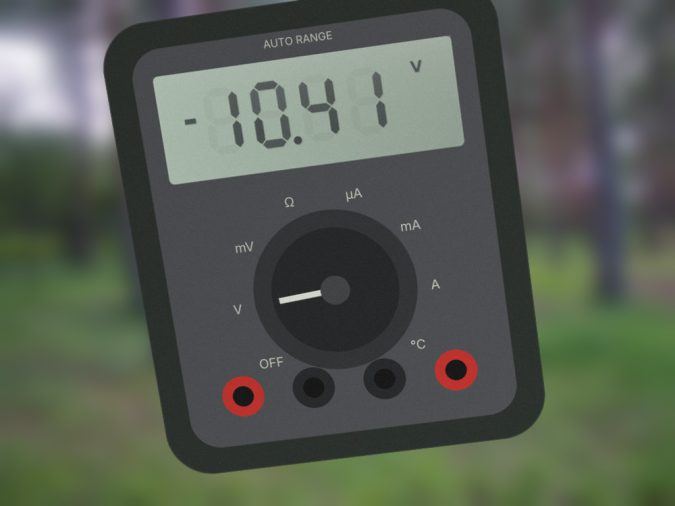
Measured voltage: -10.41 V
